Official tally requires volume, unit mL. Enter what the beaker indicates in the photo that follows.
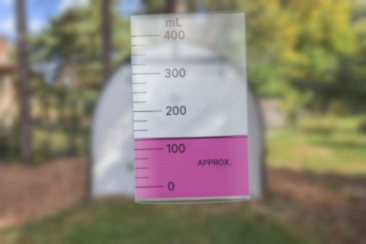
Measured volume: 125 mL
